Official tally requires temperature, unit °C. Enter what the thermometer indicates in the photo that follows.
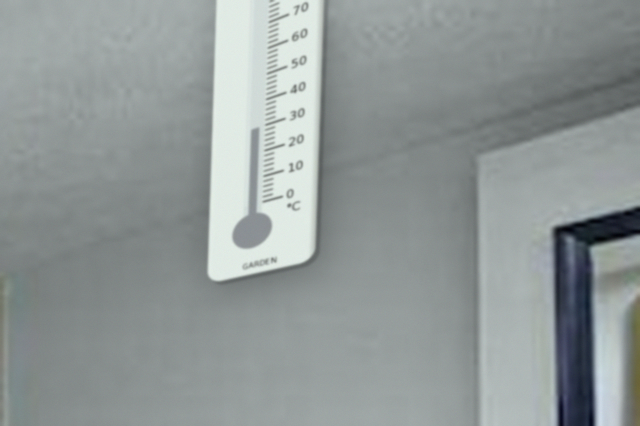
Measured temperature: 30 °C
